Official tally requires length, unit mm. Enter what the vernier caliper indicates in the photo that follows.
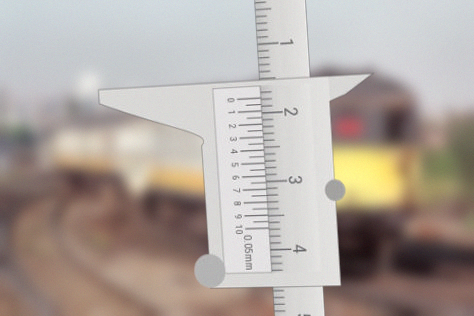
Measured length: 17.8 mm
